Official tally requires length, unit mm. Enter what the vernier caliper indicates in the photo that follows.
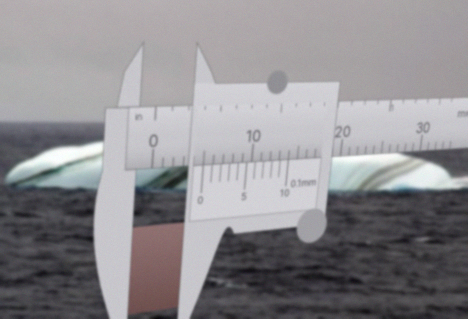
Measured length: 5.0 mm
